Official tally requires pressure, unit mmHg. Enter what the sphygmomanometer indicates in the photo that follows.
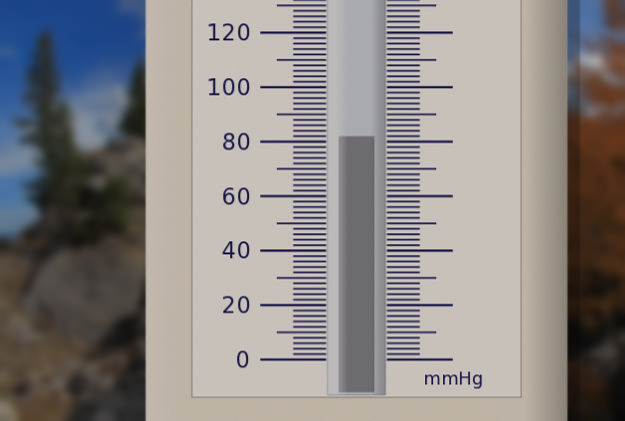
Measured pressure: 82 mmHg
